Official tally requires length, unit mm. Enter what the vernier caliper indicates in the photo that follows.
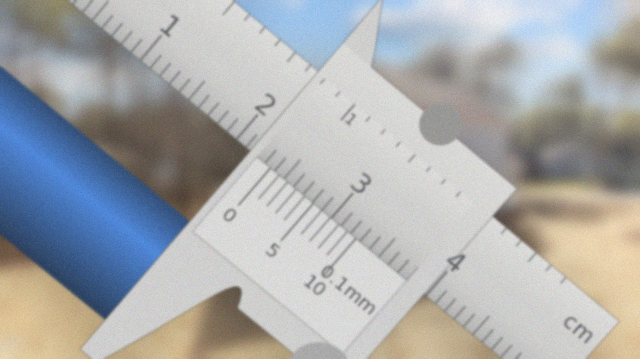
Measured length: 23.6 mm
